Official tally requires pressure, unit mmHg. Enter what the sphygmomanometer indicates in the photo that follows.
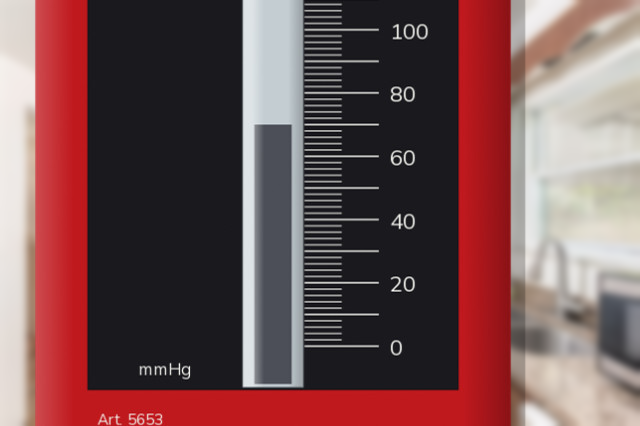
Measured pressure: 70 mmHg
